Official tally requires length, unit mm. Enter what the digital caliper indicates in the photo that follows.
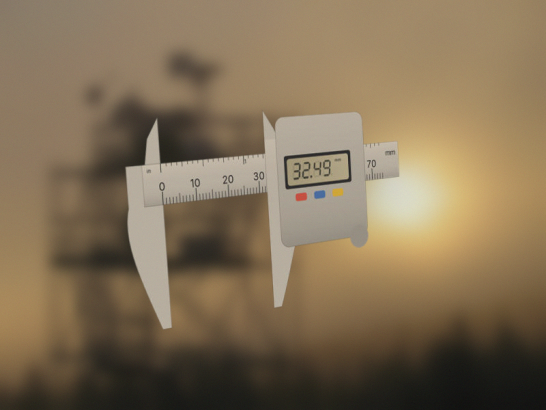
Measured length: 32.49 mm
